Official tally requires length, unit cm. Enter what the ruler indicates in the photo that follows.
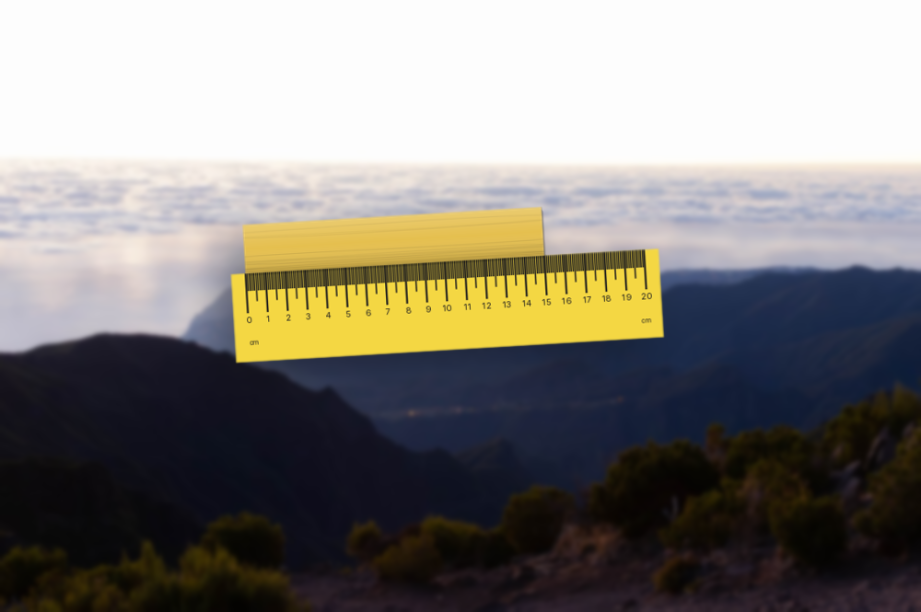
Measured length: 15 cm
